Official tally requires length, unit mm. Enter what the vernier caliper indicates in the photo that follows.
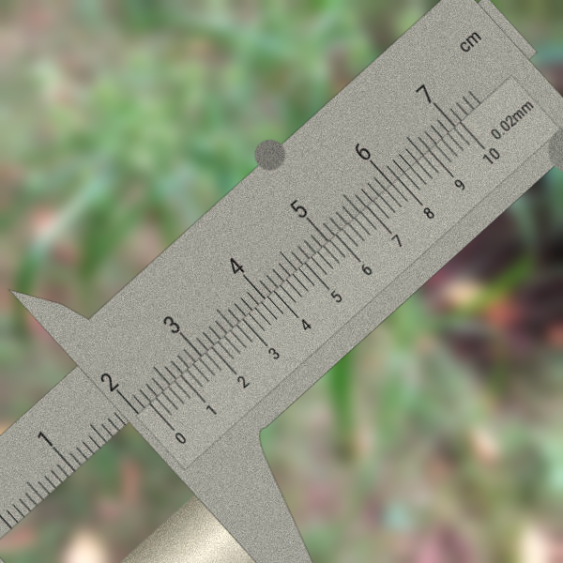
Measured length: 21.8 mm
